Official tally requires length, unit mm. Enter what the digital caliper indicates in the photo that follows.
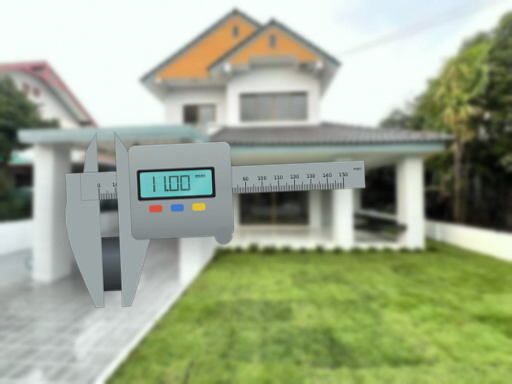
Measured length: 11.00 mm
